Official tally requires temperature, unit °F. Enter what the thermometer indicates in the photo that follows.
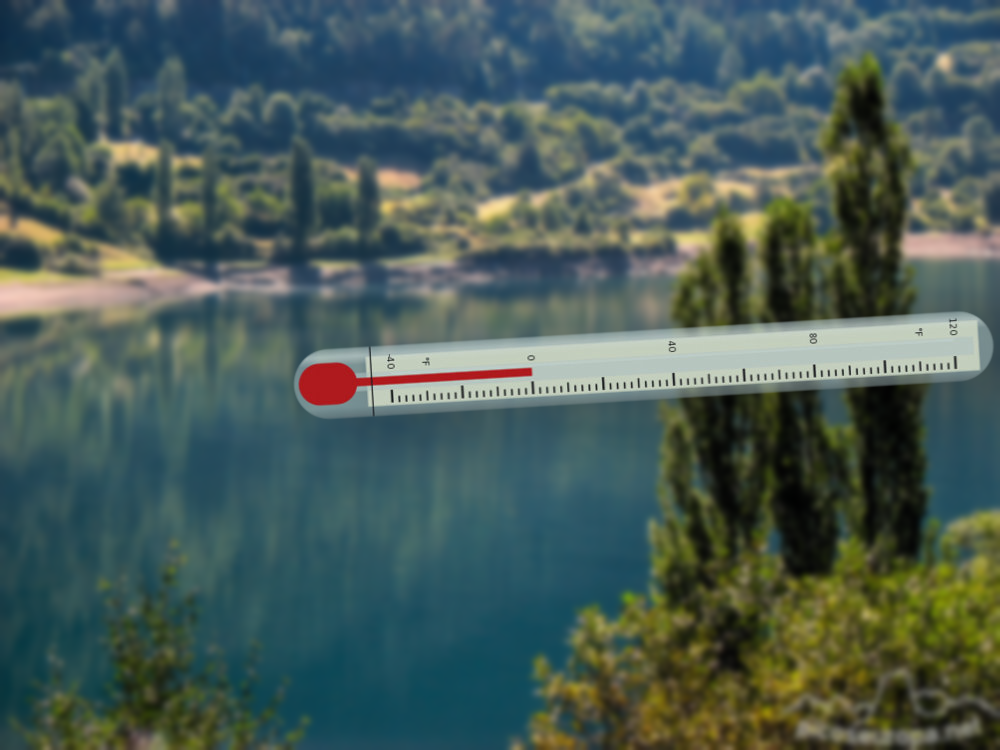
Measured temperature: 0 °F
